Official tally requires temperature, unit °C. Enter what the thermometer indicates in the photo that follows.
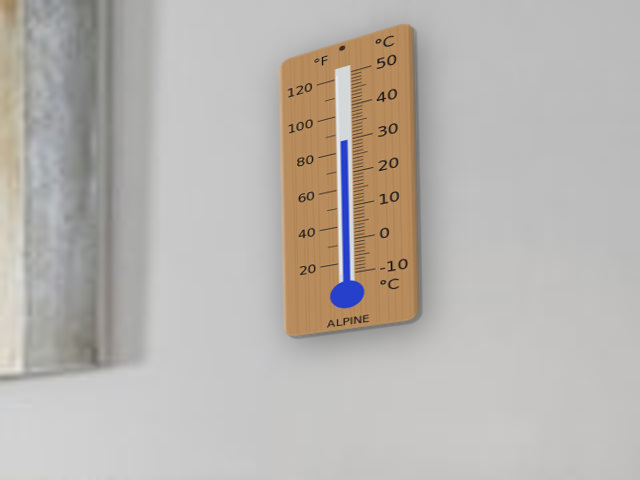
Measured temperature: 30 °C
